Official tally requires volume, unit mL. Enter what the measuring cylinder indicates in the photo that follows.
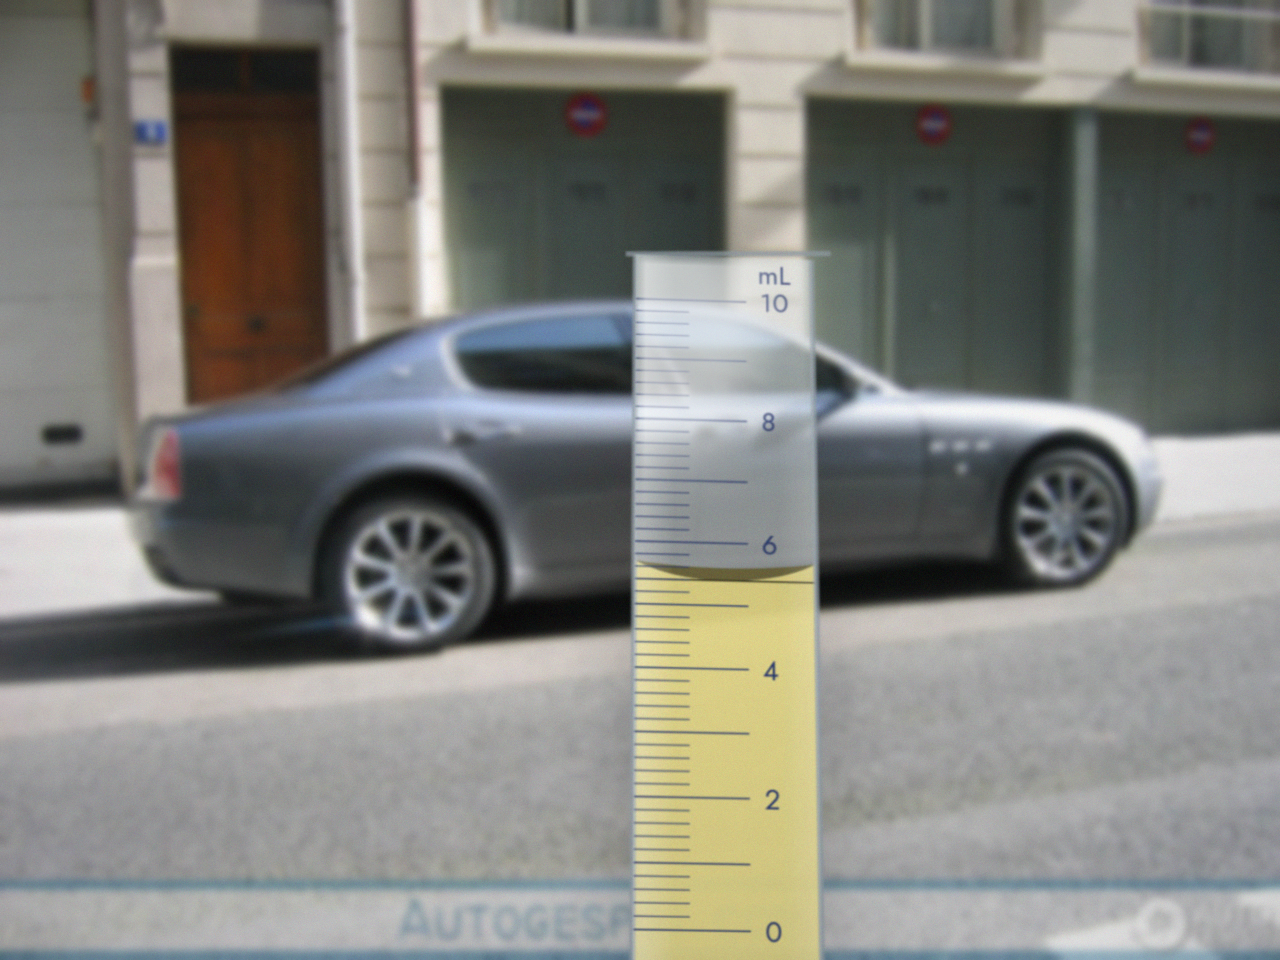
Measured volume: 5.4 mL
